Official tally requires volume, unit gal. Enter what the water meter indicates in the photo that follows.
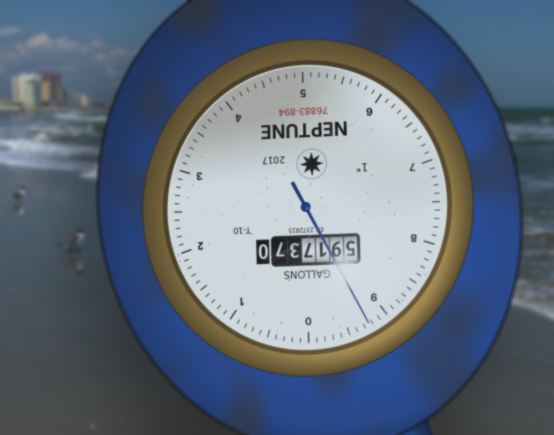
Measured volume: 5917369.2 gal
